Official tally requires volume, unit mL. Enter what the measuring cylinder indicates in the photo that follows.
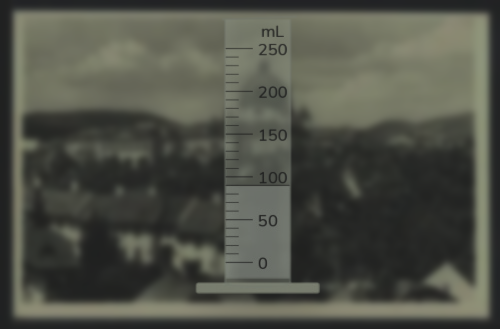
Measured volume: 90 mL
